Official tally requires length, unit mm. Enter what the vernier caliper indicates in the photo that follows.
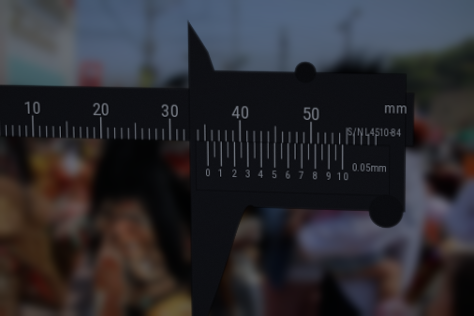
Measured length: 35.4 mm
